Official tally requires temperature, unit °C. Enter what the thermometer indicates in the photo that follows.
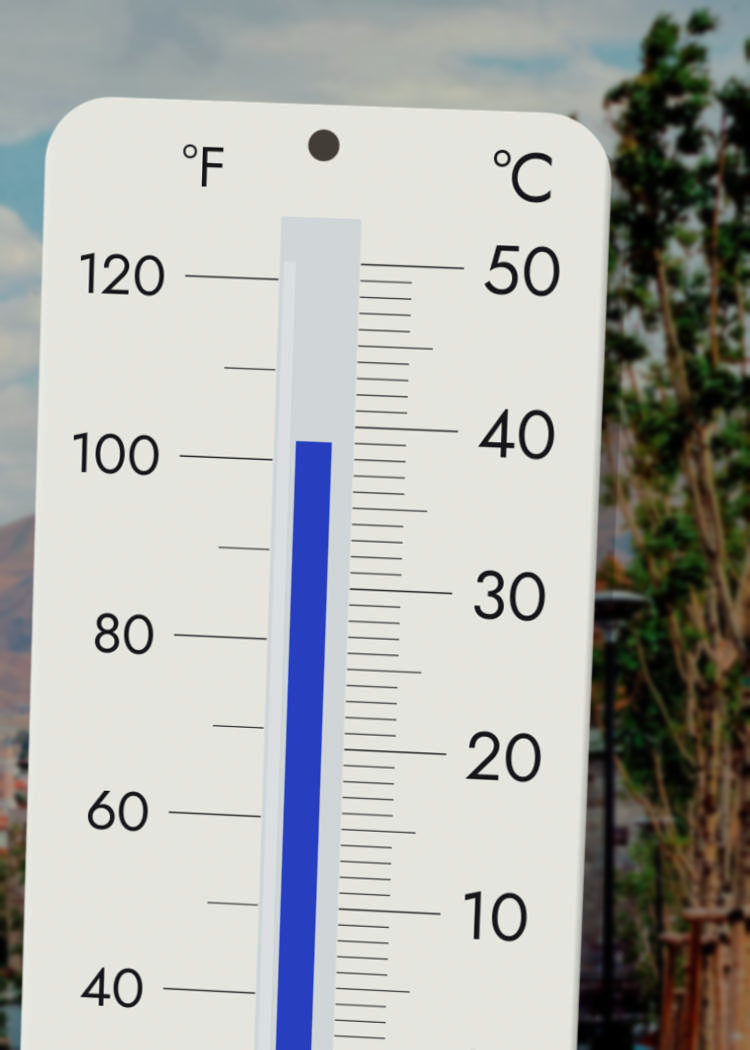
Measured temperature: 39 °C
